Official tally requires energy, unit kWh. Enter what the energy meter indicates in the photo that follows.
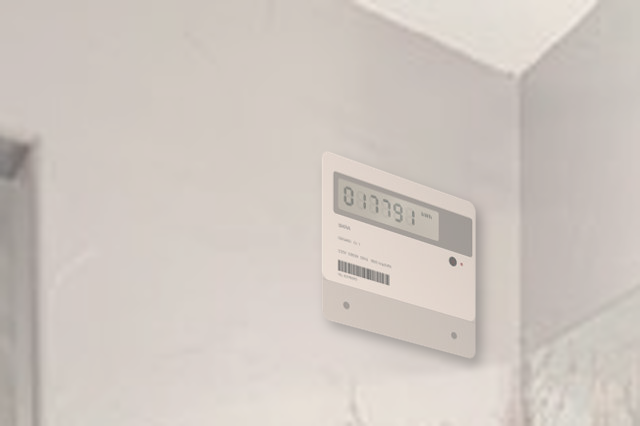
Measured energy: 17791 kWh
